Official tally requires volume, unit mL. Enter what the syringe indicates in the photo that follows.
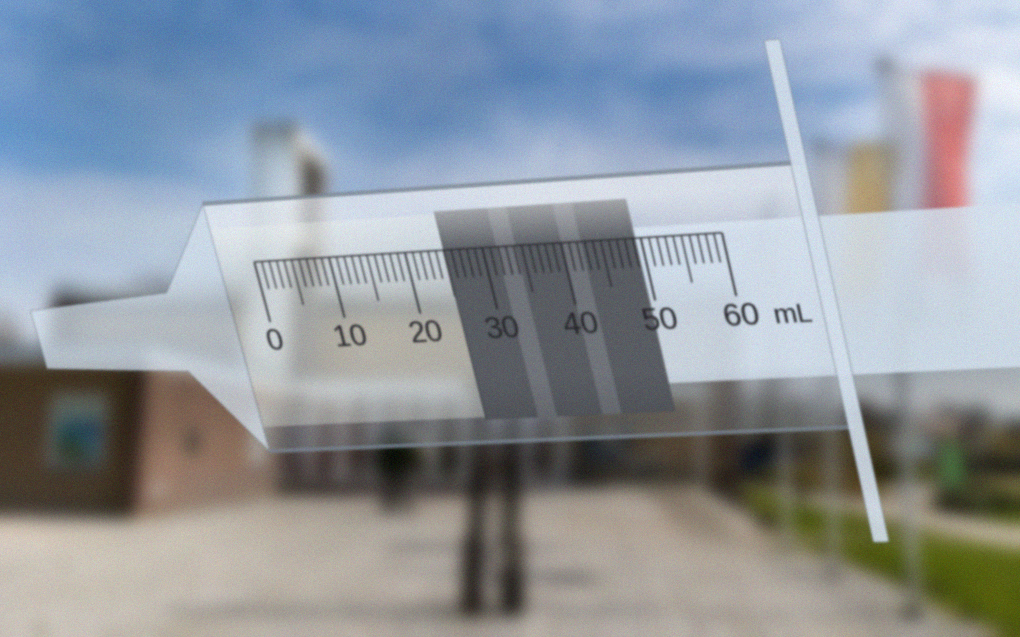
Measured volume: 25 mL
